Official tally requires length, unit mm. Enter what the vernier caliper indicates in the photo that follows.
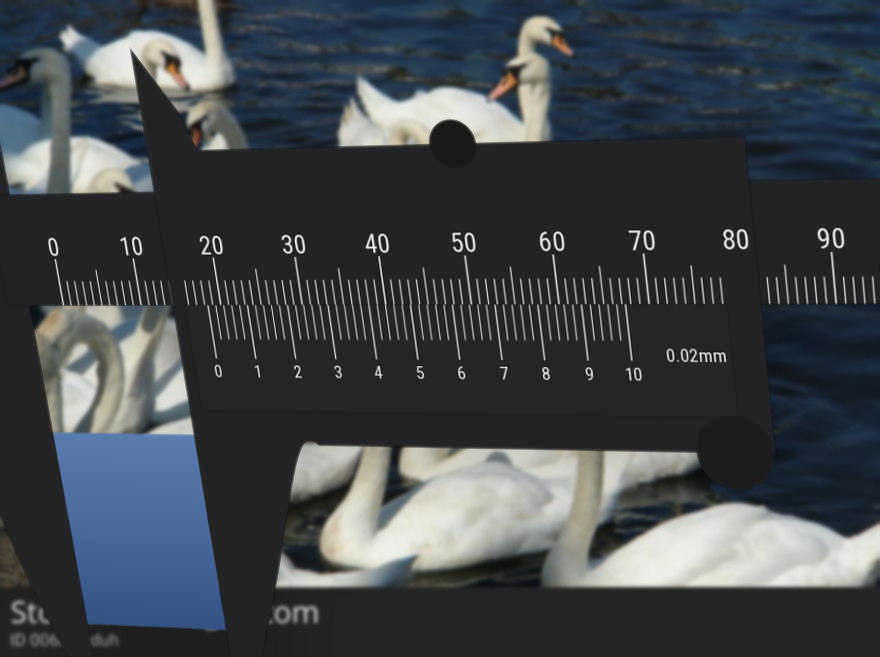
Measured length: 18.4 mm
